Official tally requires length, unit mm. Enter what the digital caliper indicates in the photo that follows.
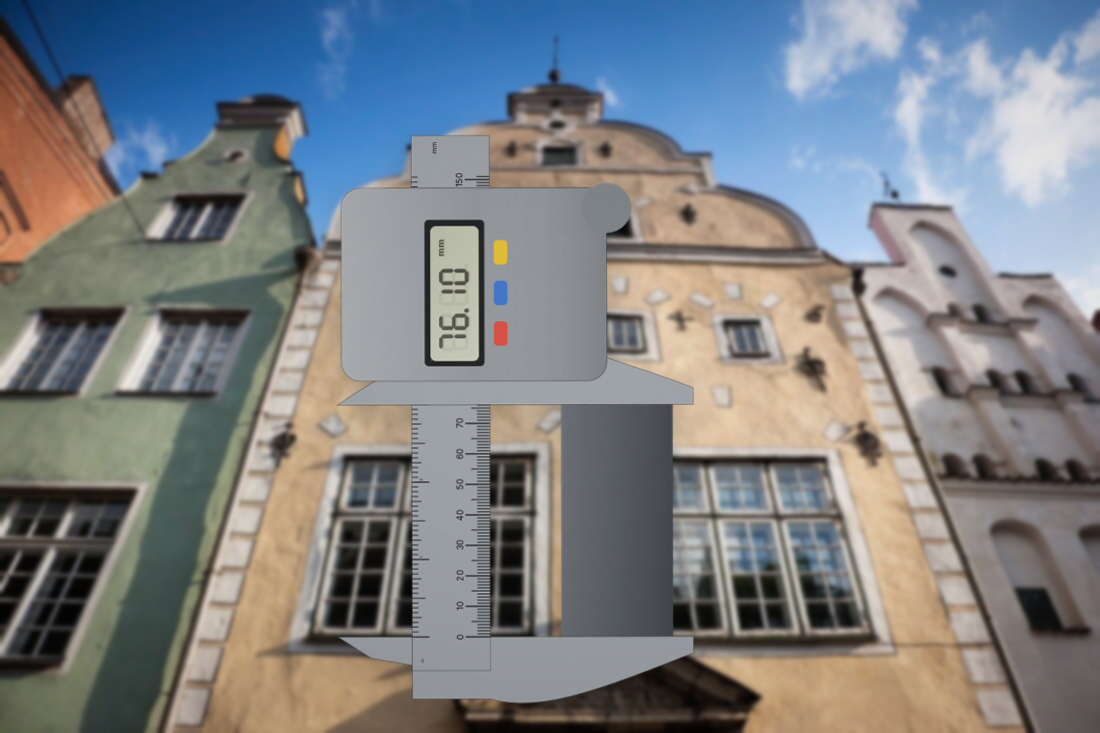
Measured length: 76.10 mm
